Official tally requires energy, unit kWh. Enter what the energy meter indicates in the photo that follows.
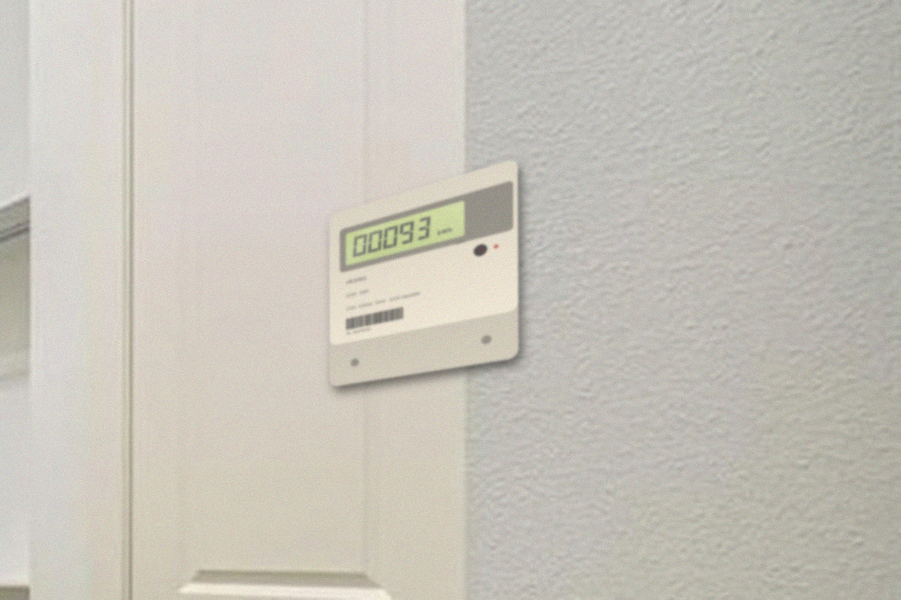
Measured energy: 93 kWh
